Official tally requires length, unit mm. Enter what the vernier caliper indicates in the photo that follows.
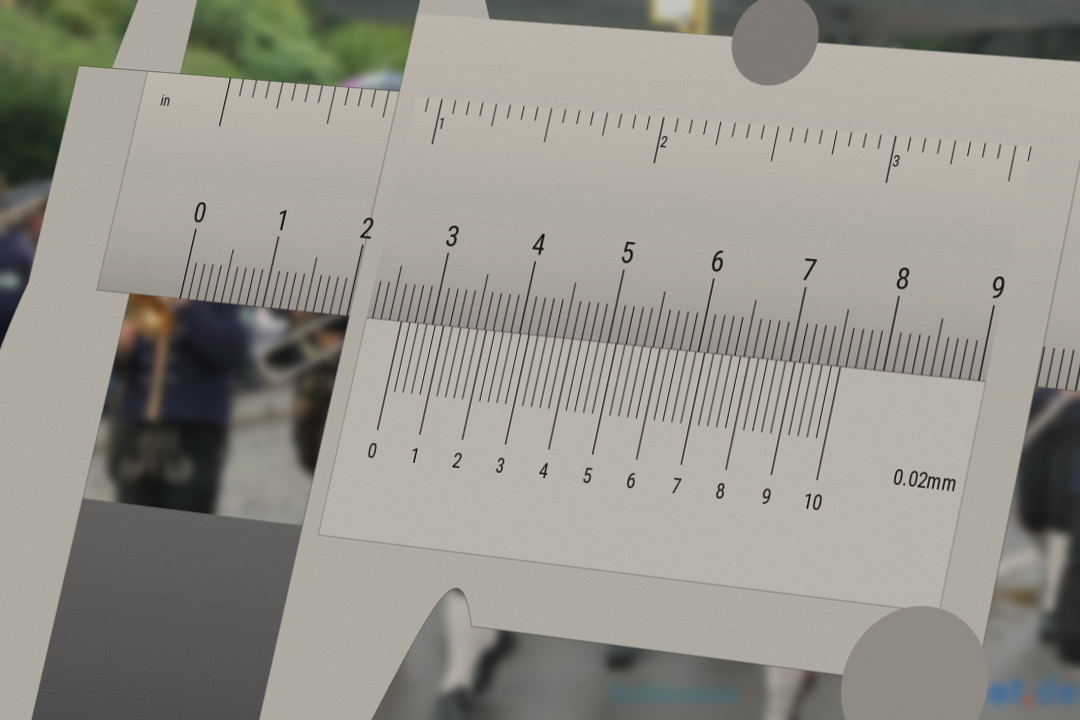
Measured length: 26.4 mm
